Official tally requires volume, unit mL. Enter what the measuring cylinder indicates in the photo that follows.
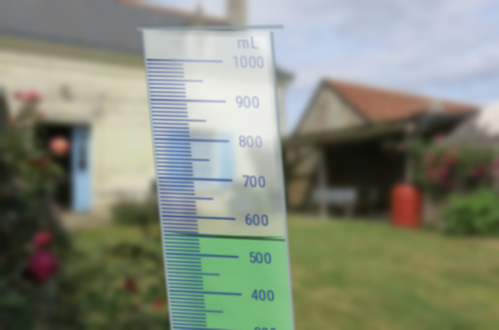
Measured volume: 550 mL
